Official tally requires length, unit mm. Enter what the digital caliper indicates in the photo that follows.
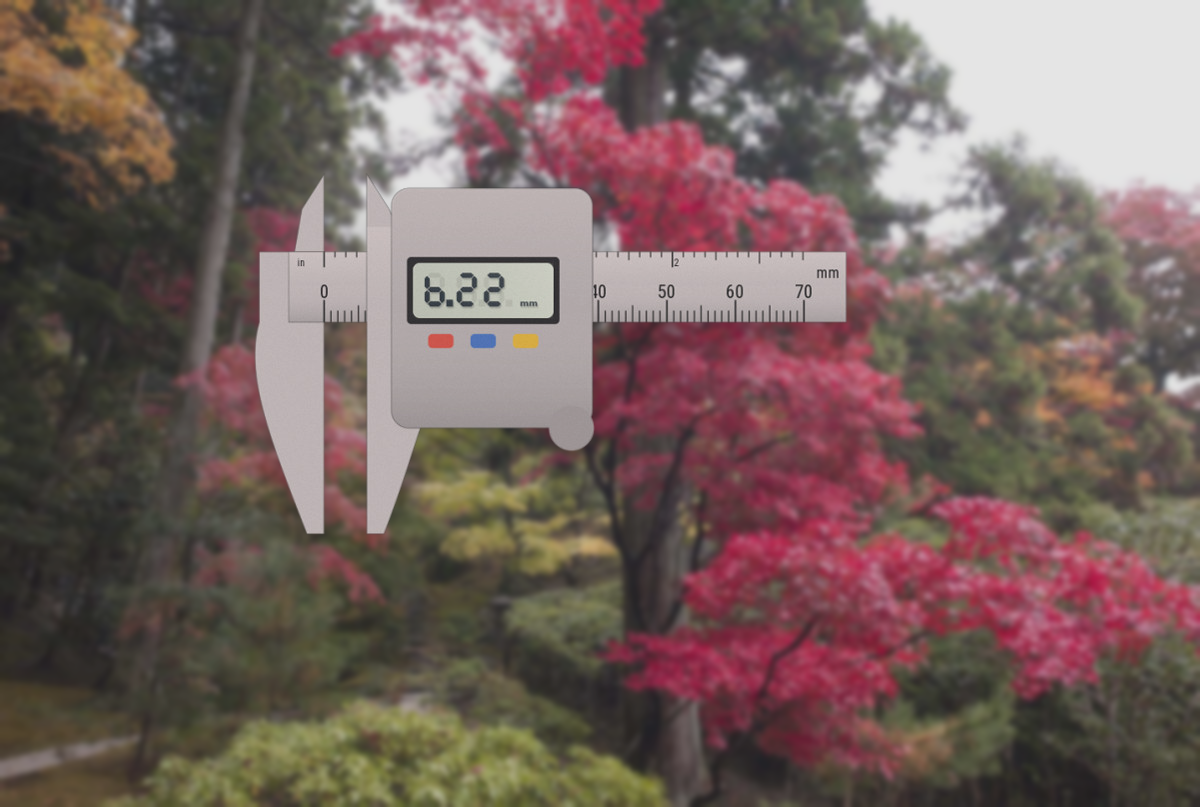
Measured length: 6.22 mm
